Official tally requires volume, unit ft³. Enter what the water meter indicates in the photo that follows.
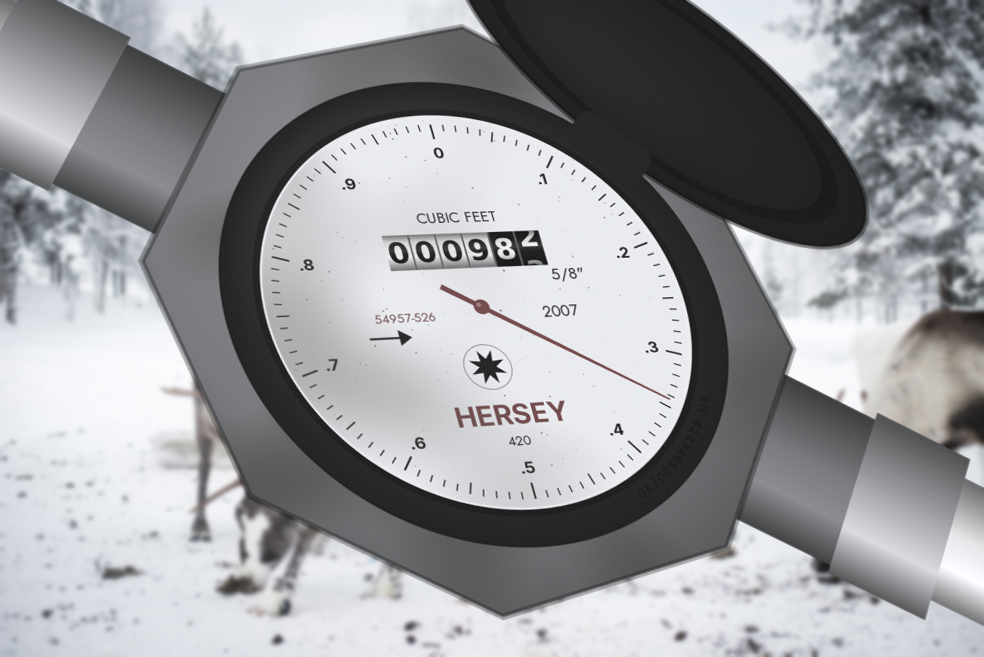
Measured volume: 982.34 ft³
